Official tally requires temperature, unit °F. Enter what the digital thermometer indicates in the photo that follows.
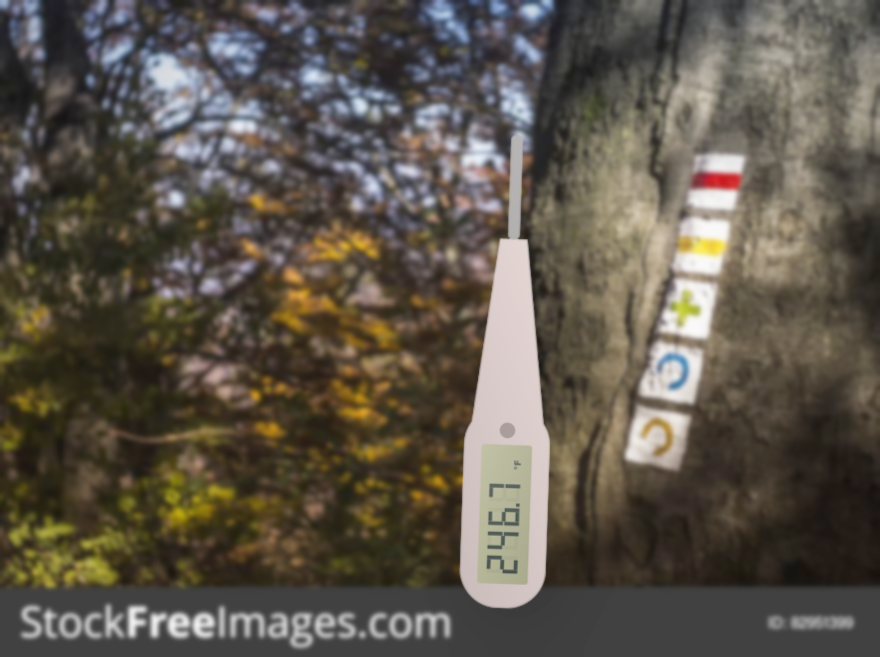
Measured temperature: 246.7 °F
